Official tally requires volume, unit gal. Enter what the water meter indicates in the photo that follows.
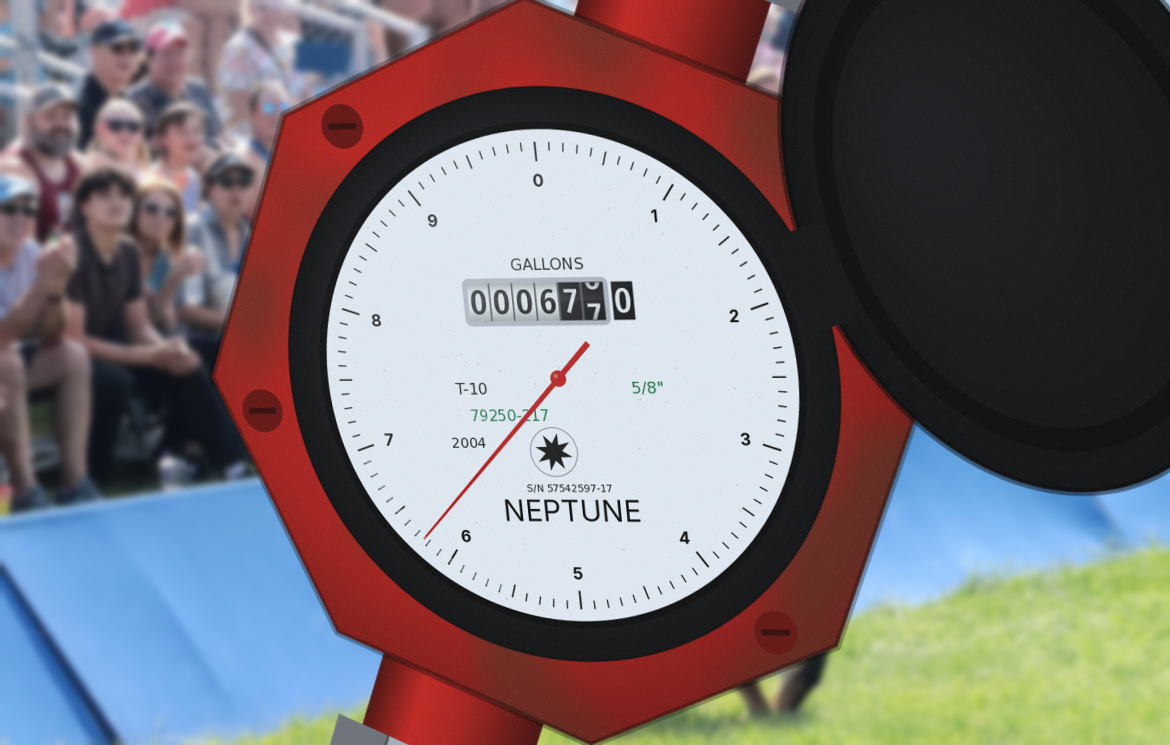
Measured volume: 6766.2 gal
